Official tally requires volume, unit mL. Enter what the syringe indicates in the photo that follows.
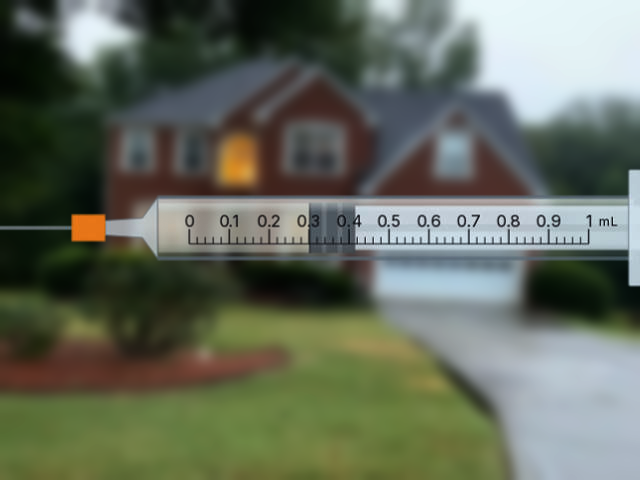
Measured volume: 0.3 mL
